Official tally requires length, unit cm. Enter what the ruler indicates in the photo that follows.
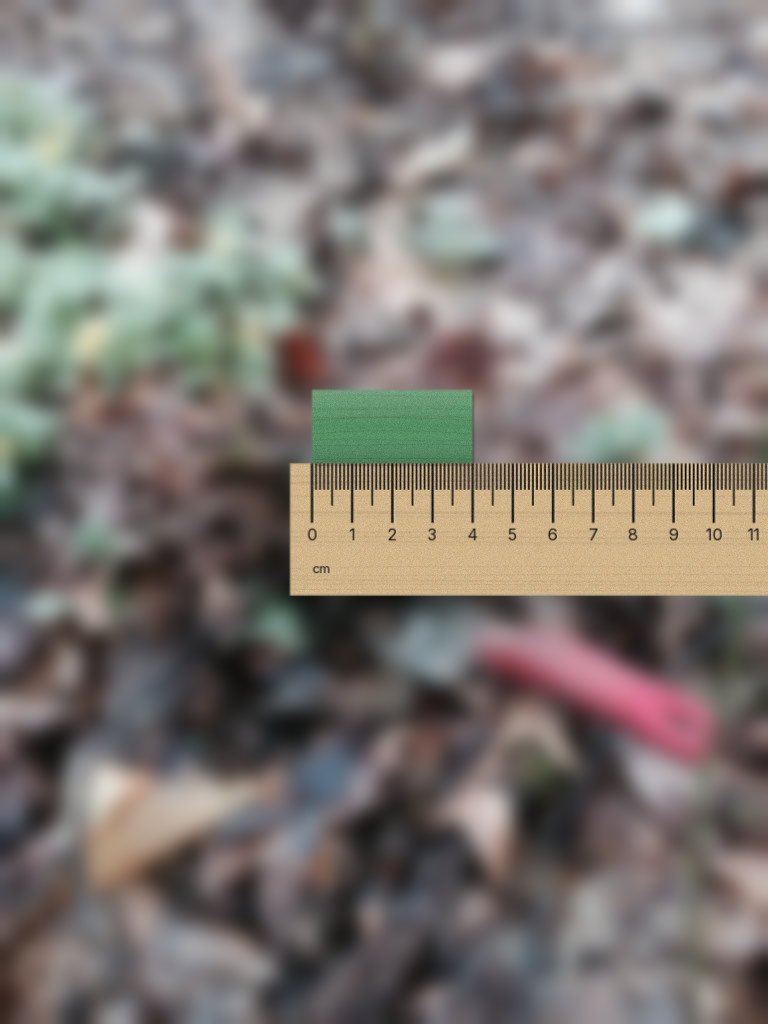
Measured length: 4 cm
